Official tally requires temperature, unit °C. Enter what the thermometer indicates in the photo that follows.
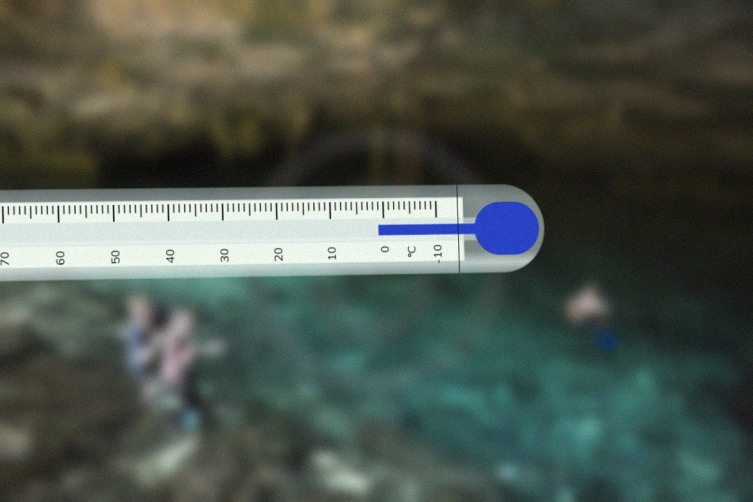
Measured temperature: 1 °C
